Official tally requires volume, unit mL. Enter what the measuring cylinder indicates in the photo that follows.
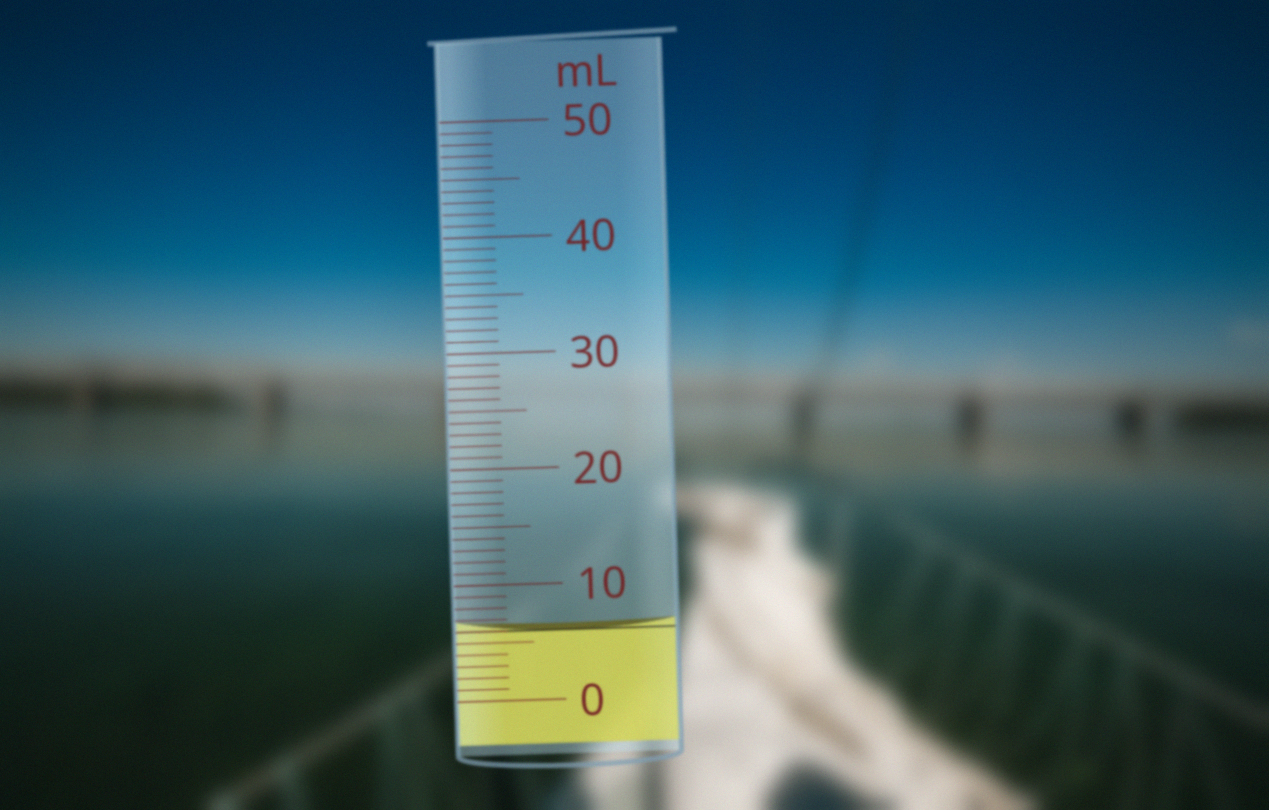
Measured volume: 6 mL
